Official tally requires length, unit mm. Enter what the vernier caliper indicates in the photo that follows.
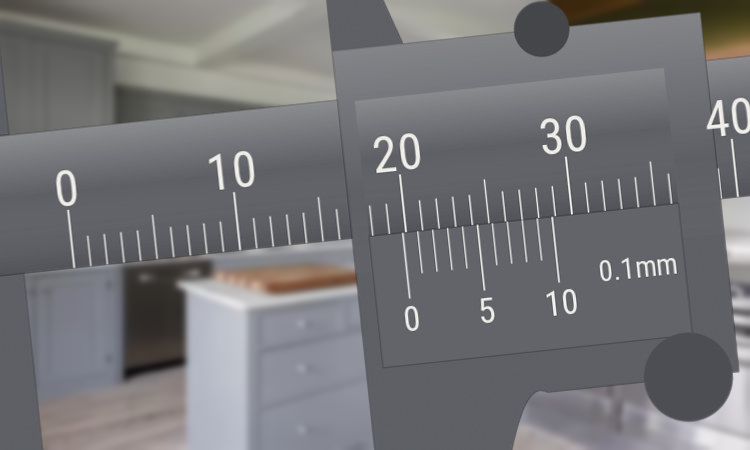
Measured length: 19.8 mm
